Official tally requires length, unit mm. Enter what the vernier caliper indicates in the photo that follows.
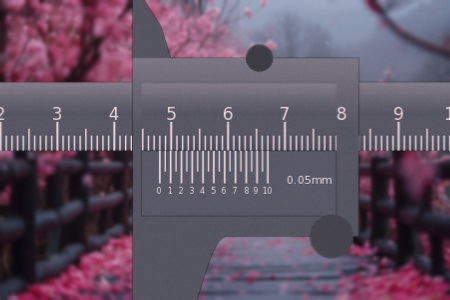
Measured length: 48.0 mm
